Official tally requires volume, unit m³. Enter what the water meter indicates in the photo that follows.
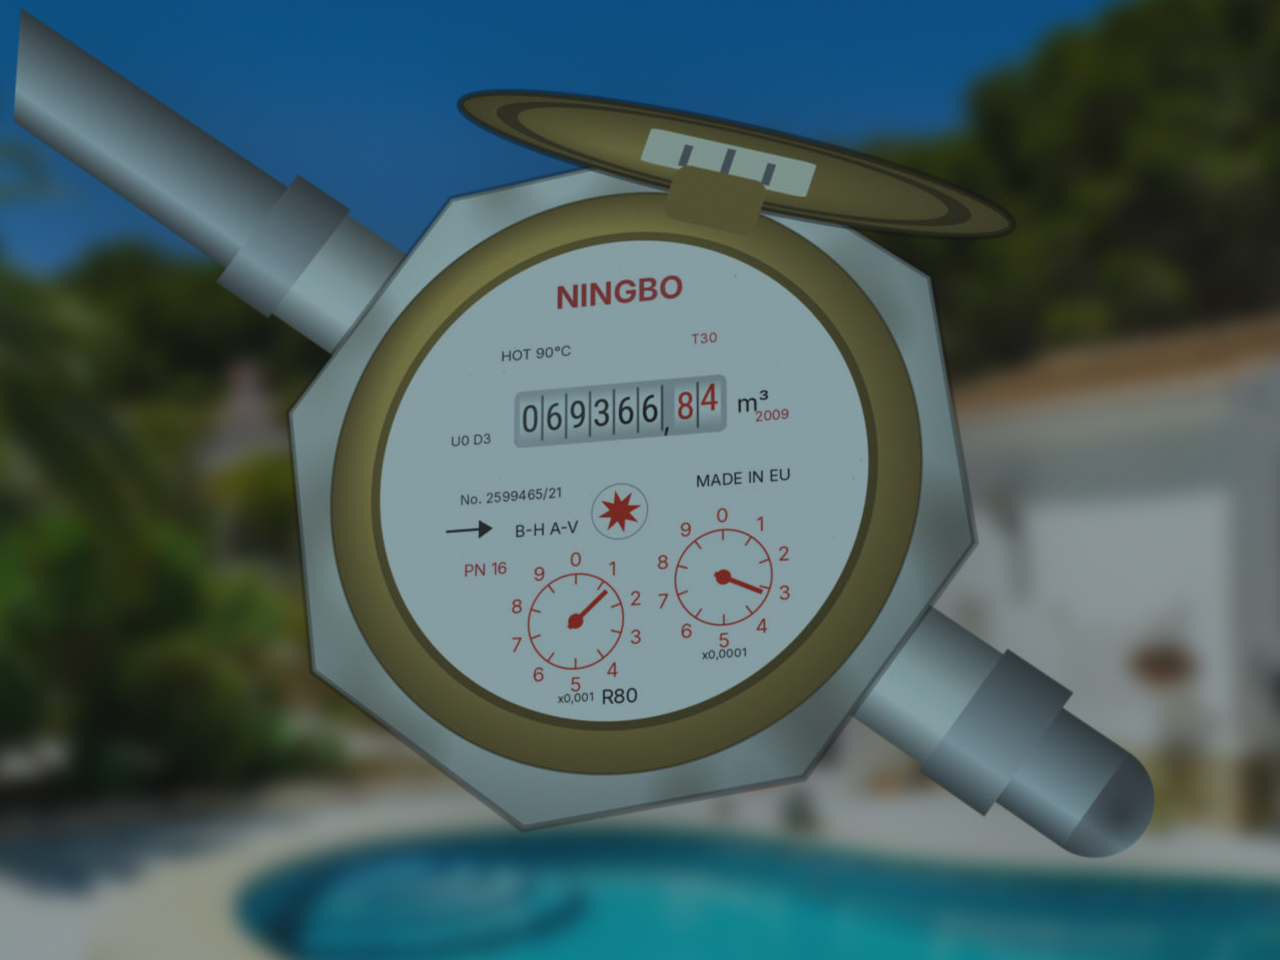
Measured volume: 69366.8413 m³
